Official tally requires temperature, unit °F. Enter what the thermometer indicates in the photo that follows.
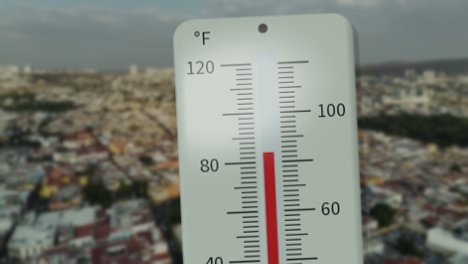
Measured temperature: 84 °F
